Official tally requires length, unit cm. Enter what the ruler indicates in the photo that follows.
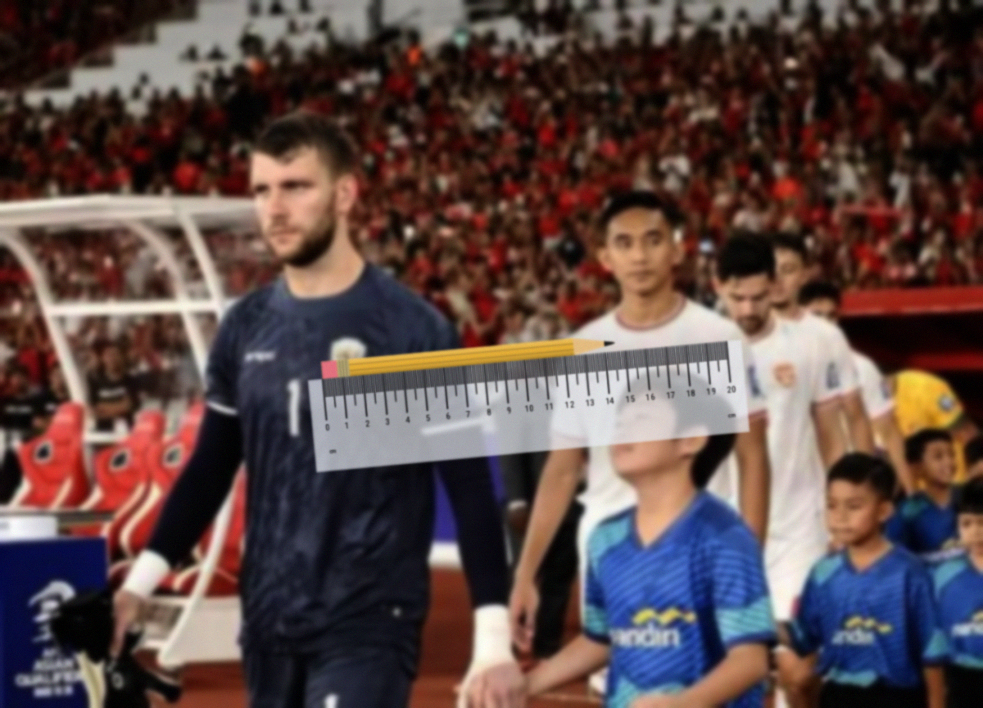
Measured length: 14.5 cm
